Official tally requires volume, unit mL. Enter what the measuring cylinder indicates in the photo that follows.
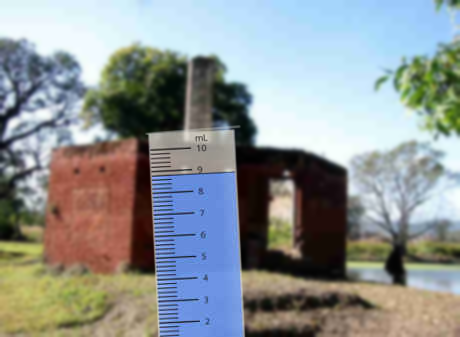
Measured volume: 8.8 mL
